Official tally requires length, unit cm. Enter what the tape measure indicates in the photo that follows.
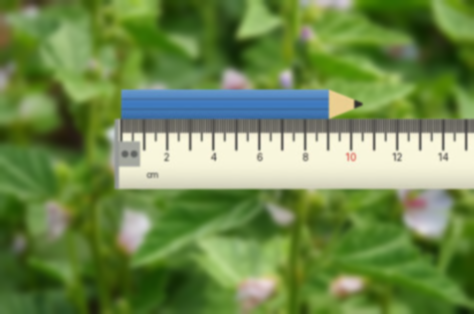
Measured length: 10.5 cm
